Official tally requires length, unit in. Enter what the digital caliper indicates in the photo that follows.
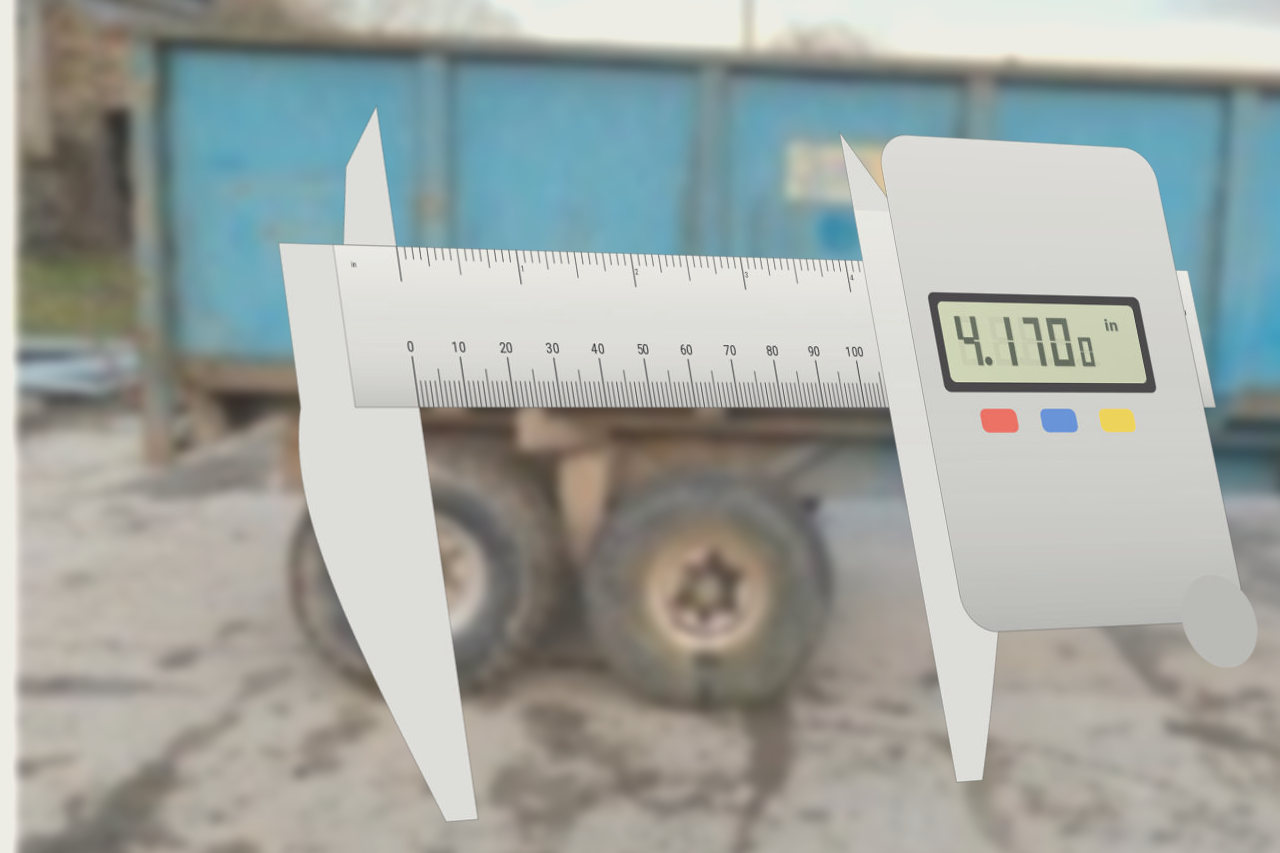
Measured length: 4.1700 in
